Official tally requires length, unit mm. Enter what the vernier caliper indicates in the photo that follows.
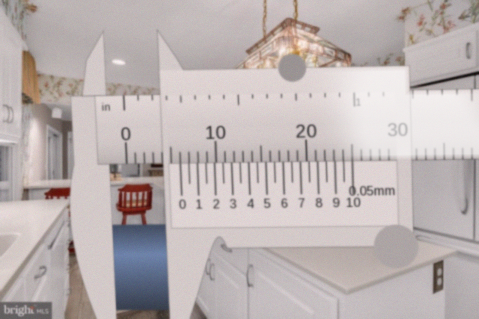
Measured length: 6.0 mm
